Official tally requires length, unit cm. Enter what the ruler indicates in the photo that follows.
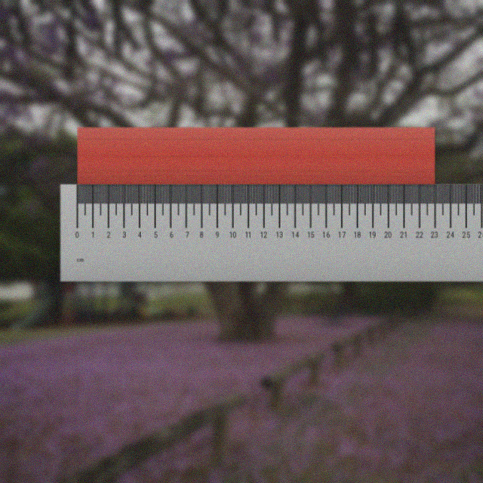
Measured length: 23 cm
